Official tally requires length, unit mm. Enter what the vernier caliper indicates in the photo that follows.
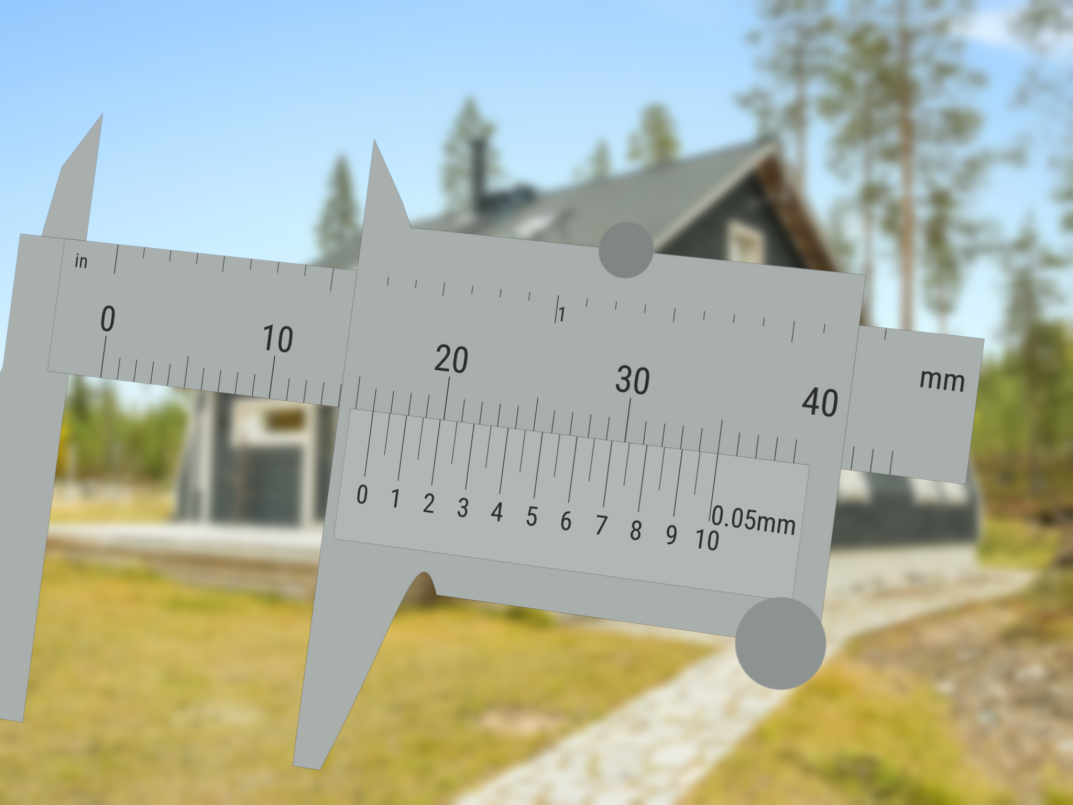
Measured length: 16.0 mm
